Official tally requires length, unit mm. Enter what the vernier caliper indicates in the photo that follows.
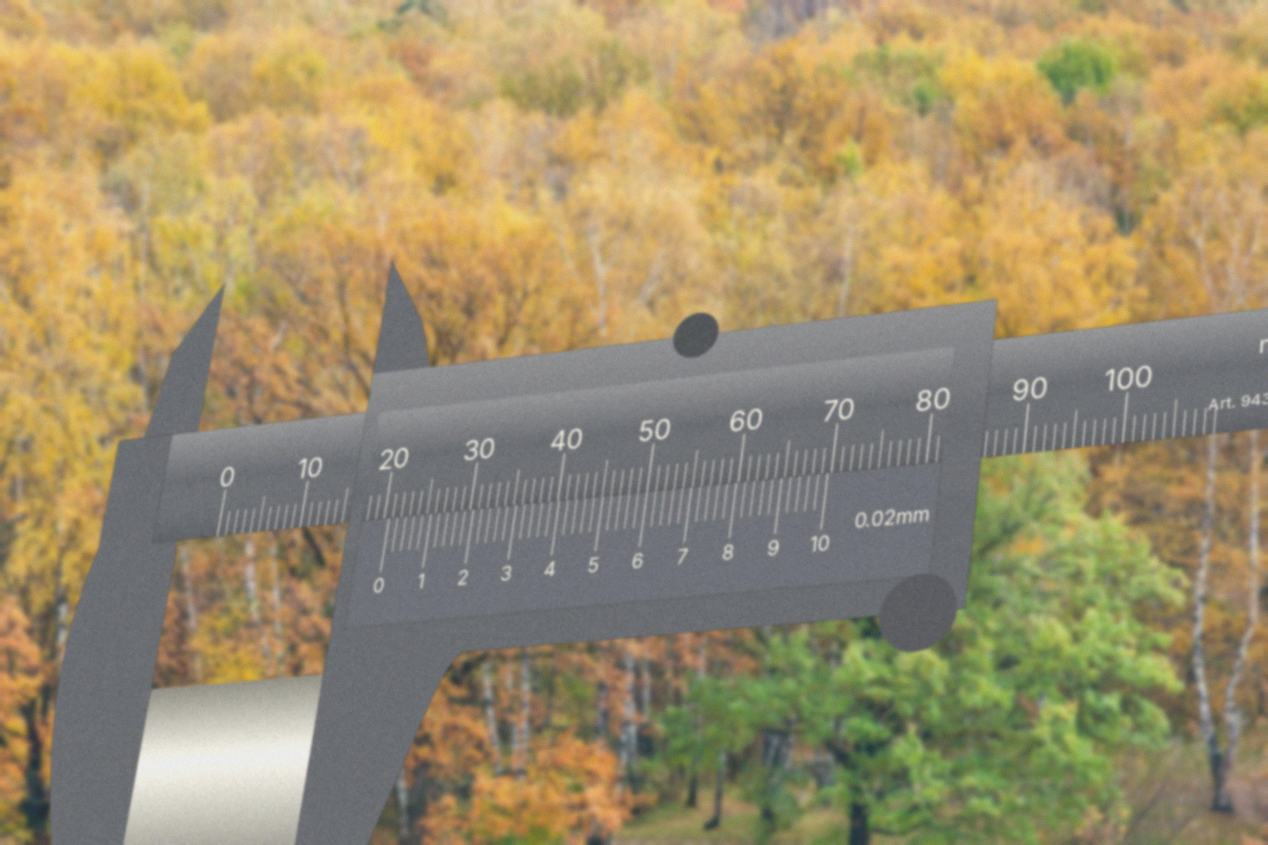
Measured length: 20.6 mm
